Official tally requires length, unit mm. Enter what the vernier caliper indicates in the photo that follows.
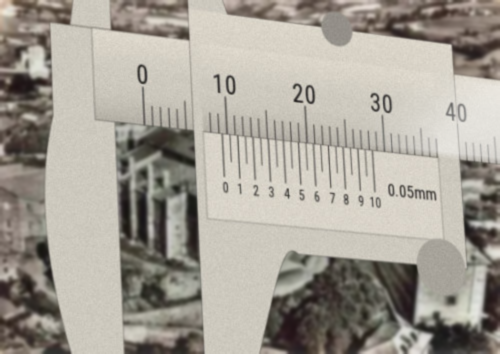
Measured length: 9.4 mm
